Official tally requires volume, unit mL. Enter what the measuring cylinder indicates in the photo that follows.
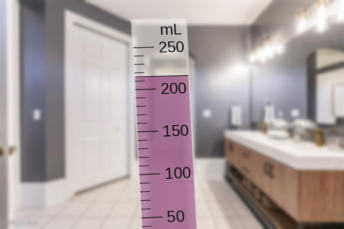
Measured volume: 215 mL
